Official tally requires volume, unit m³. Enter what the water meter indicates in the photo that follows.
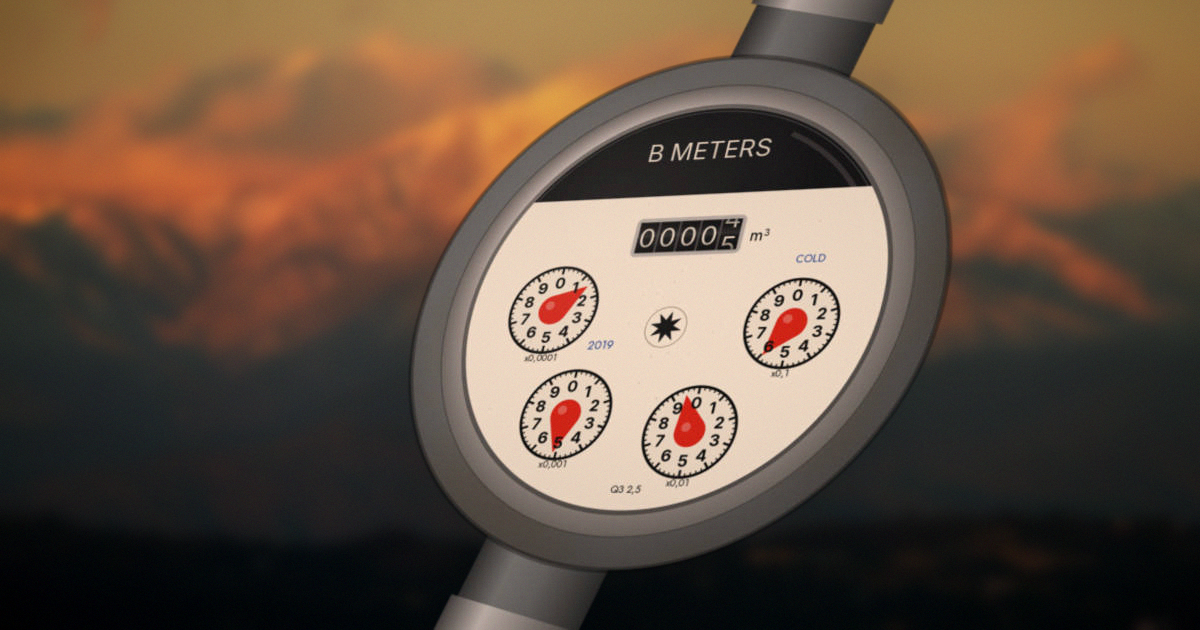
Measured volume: 4.5951 m³
